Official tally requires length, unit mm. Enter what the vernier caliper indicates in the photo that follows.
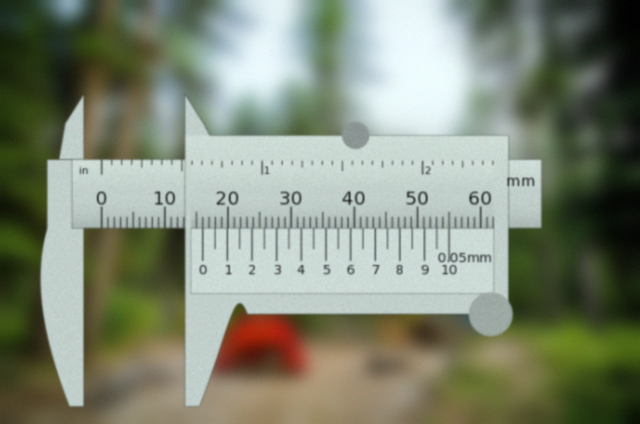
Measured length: 16.0 mm
